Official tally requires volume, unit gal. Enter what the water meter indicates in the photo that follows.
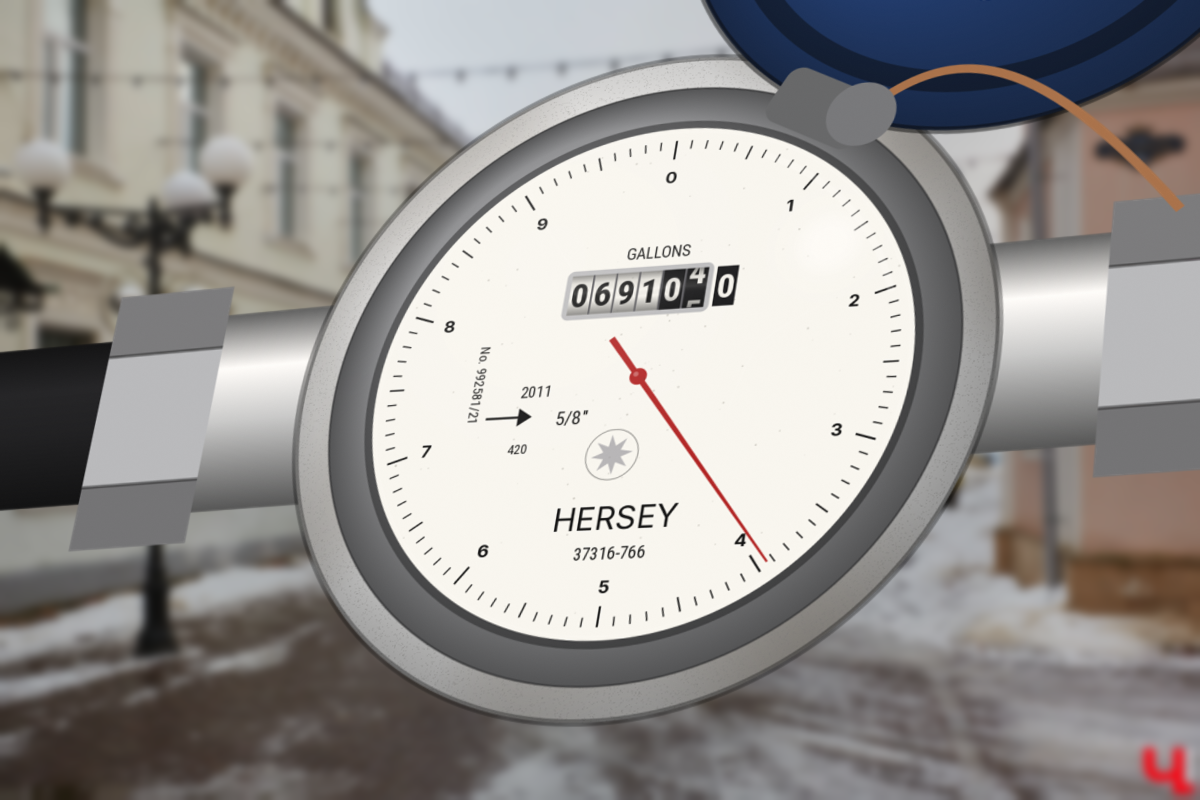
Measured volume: 691043.9 gal
